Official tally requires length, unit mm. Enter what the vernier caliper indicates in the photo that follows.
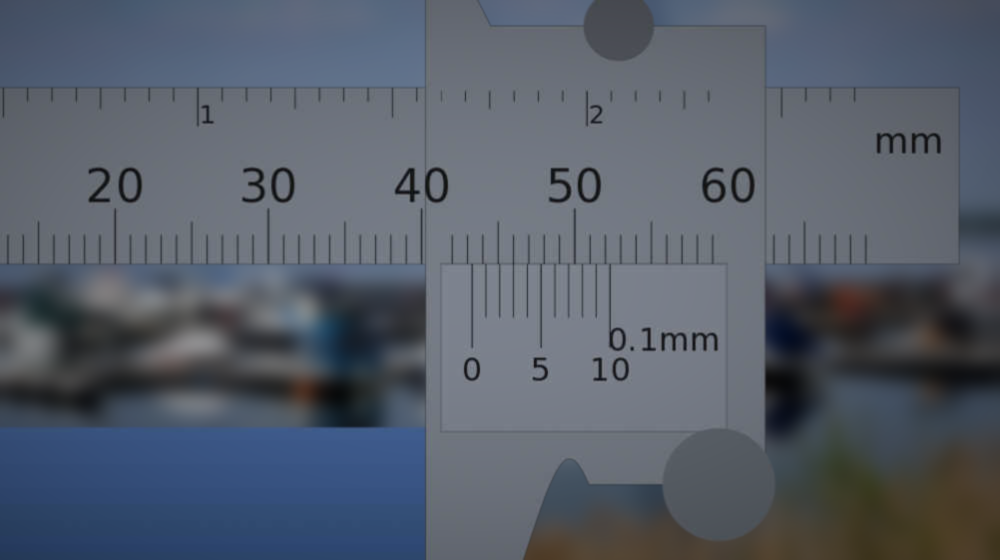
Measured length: 43.3 mm
